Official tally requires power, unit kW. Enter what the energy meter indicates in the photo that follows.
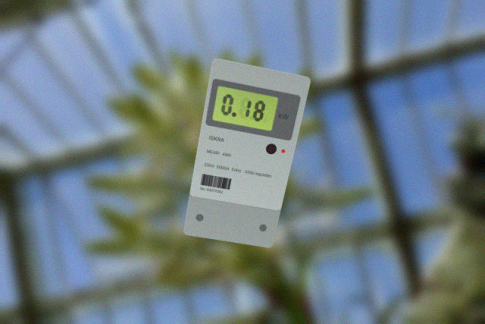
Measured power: 0.18 kW
